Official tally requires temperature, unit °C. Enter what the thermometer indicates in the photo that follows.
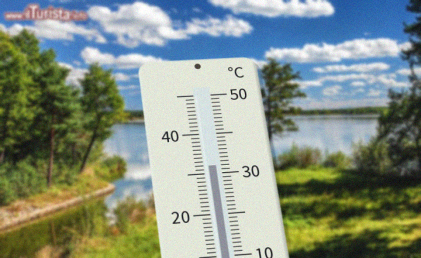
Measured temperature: 32 °C
